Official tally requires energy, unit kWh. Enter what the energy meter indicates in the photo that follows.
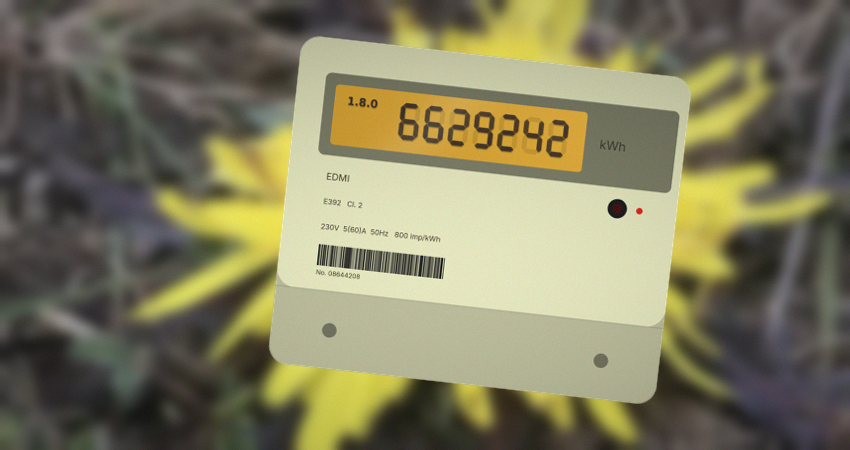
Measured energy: 6629242 kWh
